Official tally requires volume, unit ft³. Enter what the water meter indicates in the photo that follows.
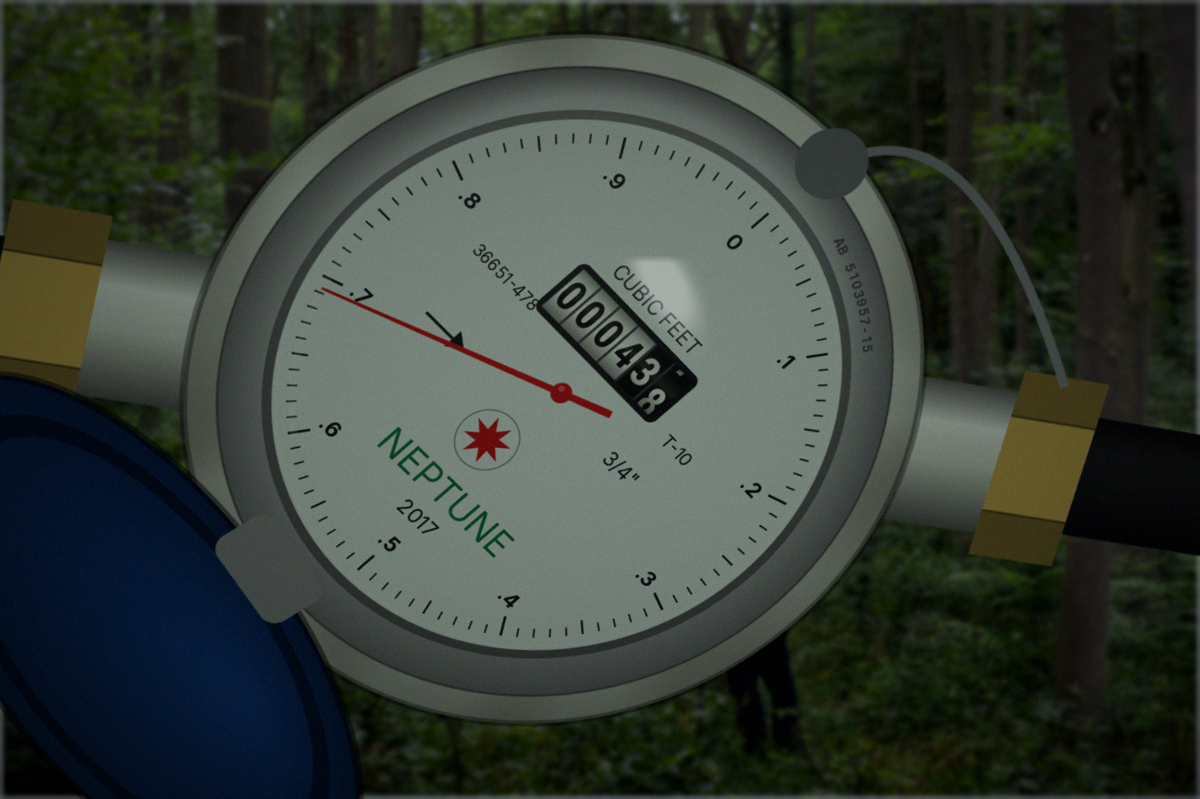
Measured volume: 437.69 ft³
